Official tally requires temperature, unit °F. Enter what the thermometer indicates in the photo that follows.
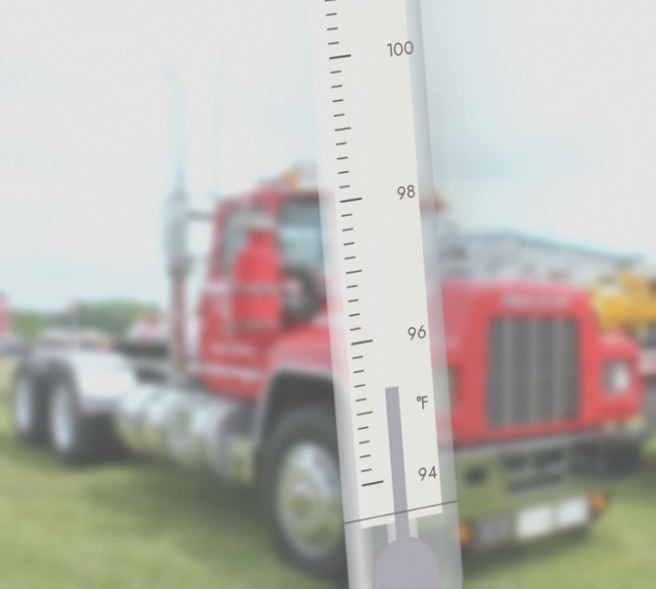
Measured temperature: 95.3 °F
